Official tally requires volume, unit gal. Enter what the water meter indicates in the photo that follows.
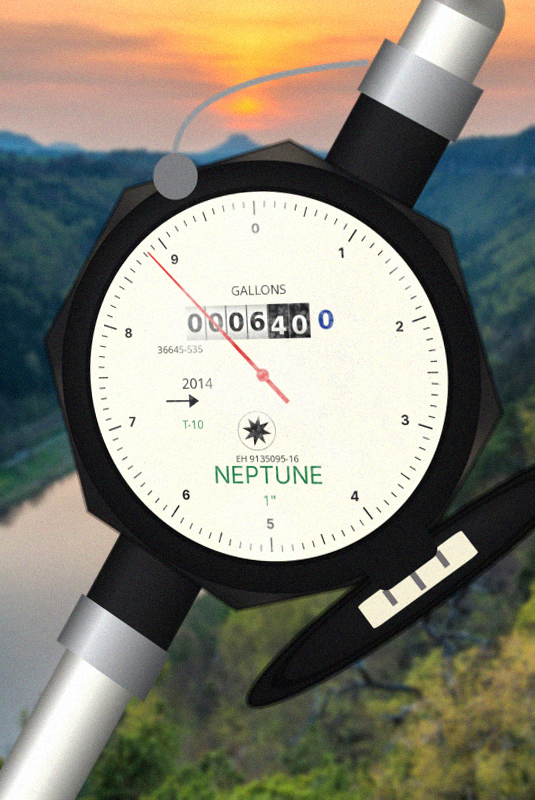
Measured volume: 6398.8 gal
